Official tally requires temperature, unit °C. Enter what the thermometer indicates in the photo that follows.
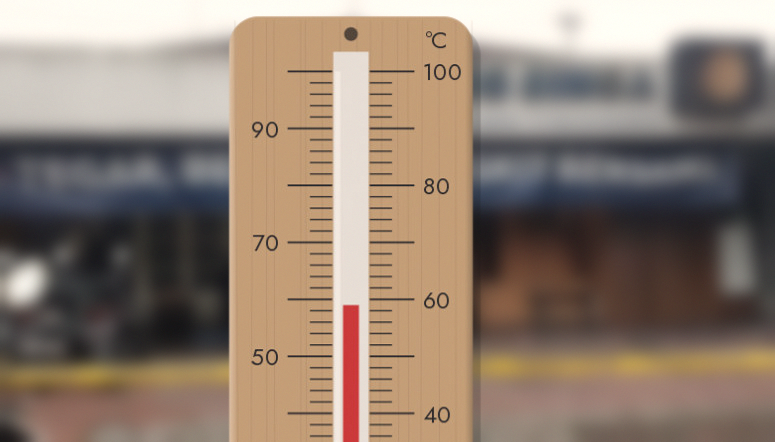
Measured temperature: 59 °C
